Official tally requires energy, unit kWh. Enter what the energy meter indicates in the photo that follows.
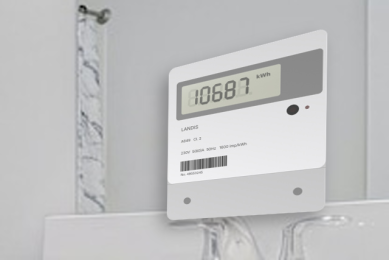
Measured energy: 10687 kWh
